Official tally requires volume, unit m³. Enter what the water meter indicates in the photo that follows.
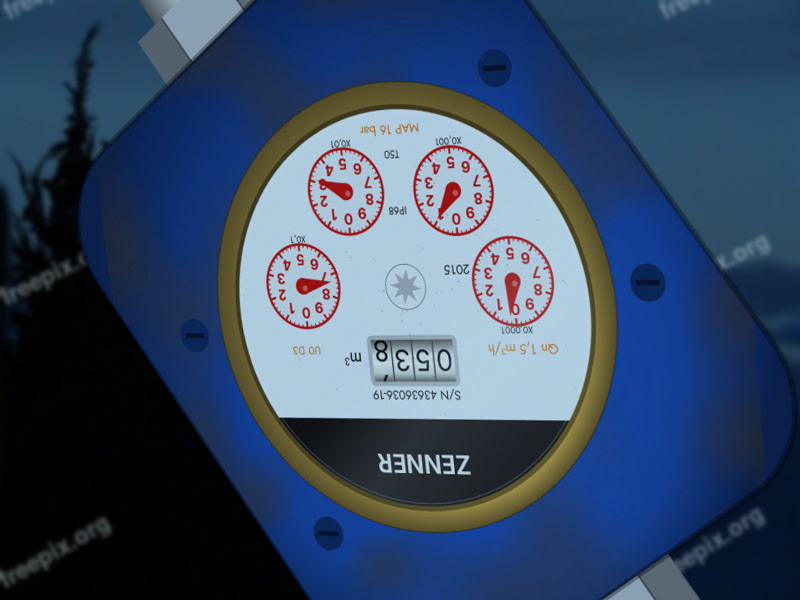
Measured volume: 537.7310 m³
